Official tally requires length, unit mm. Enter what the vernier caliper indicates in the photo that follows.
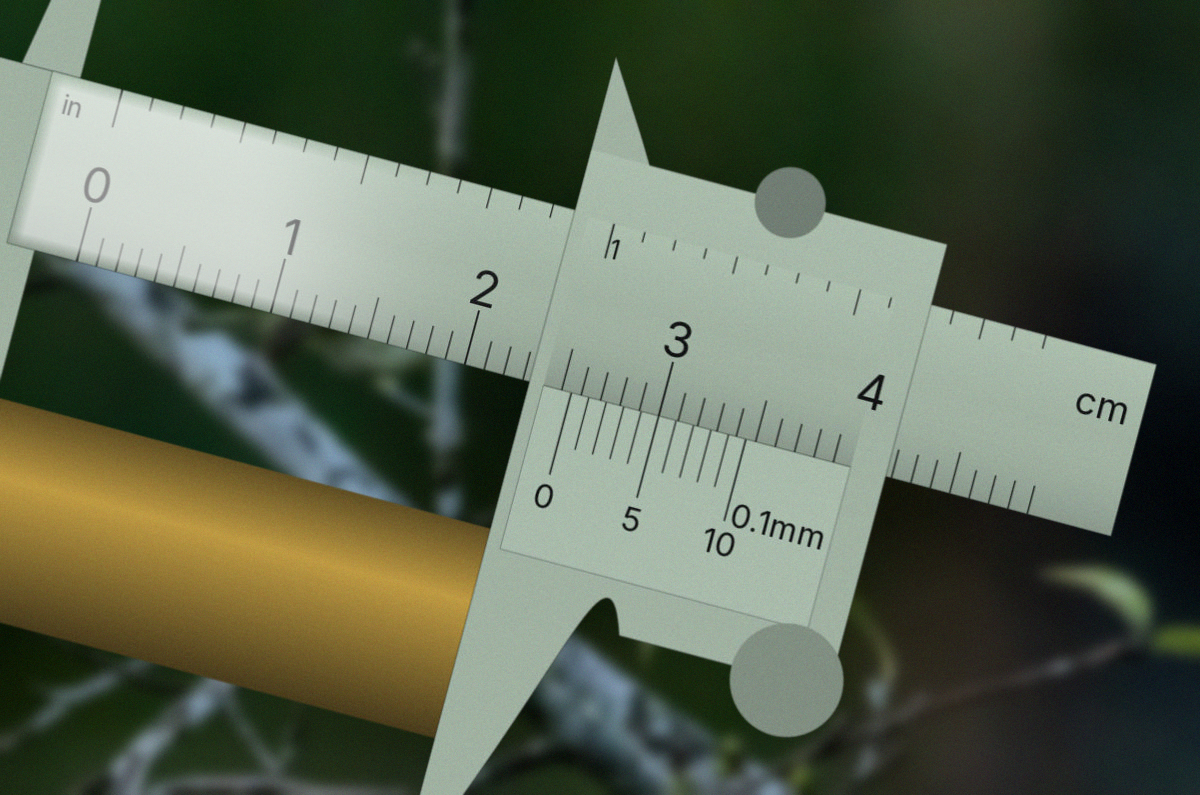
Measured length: 25.5 mm
